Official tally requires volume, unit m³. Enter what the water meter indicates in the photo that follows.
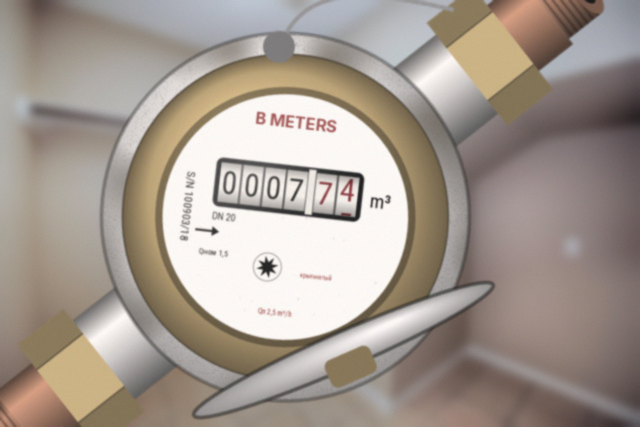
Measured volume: 7.74 m³
